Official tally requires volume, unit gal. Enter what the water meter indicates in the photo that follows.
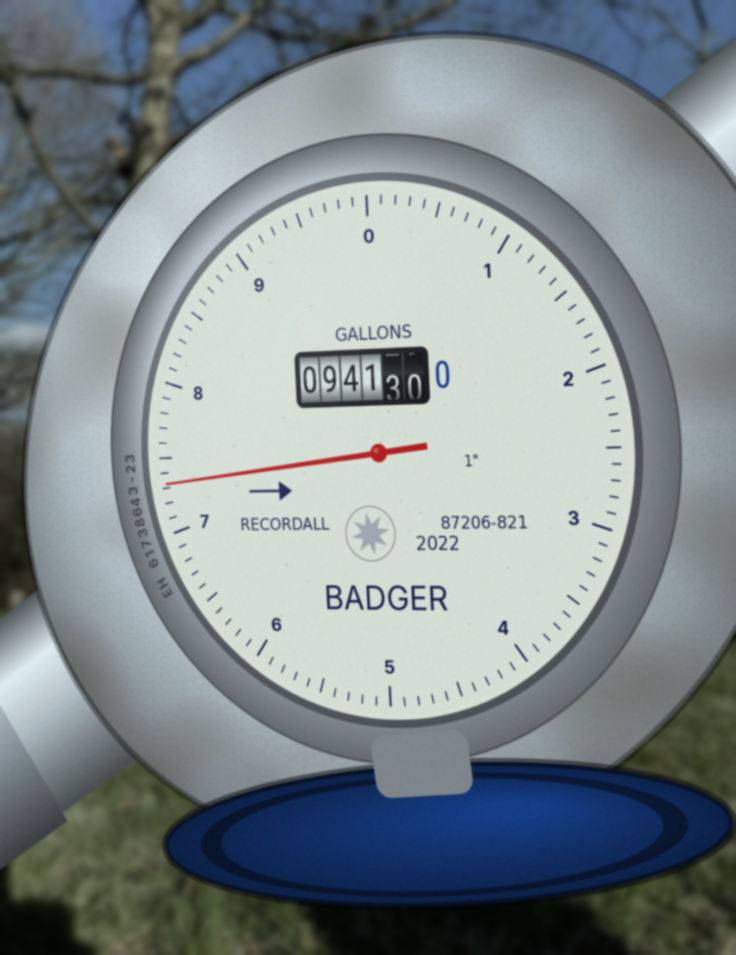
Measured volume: 941297.3 gal
